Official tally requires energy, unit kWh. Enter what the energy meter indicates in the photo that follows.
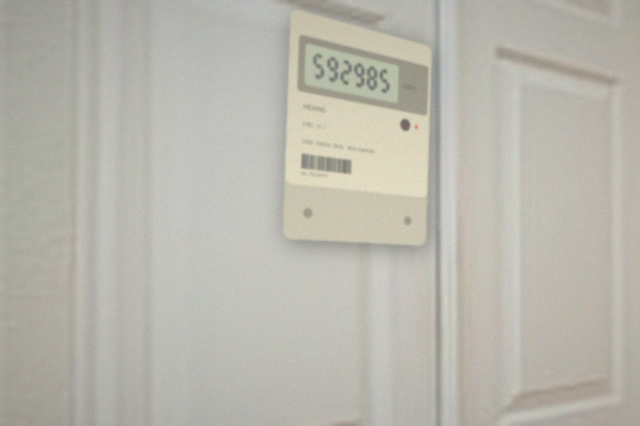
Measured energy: 592985 kWh
